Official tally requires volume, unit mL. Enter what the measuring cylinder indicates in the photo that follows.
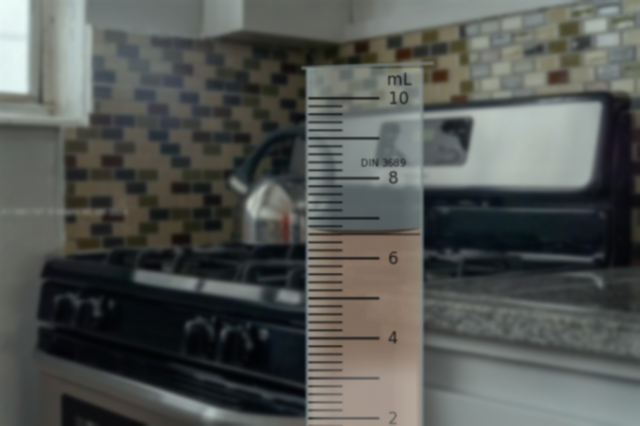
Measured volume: 6.6 mL
